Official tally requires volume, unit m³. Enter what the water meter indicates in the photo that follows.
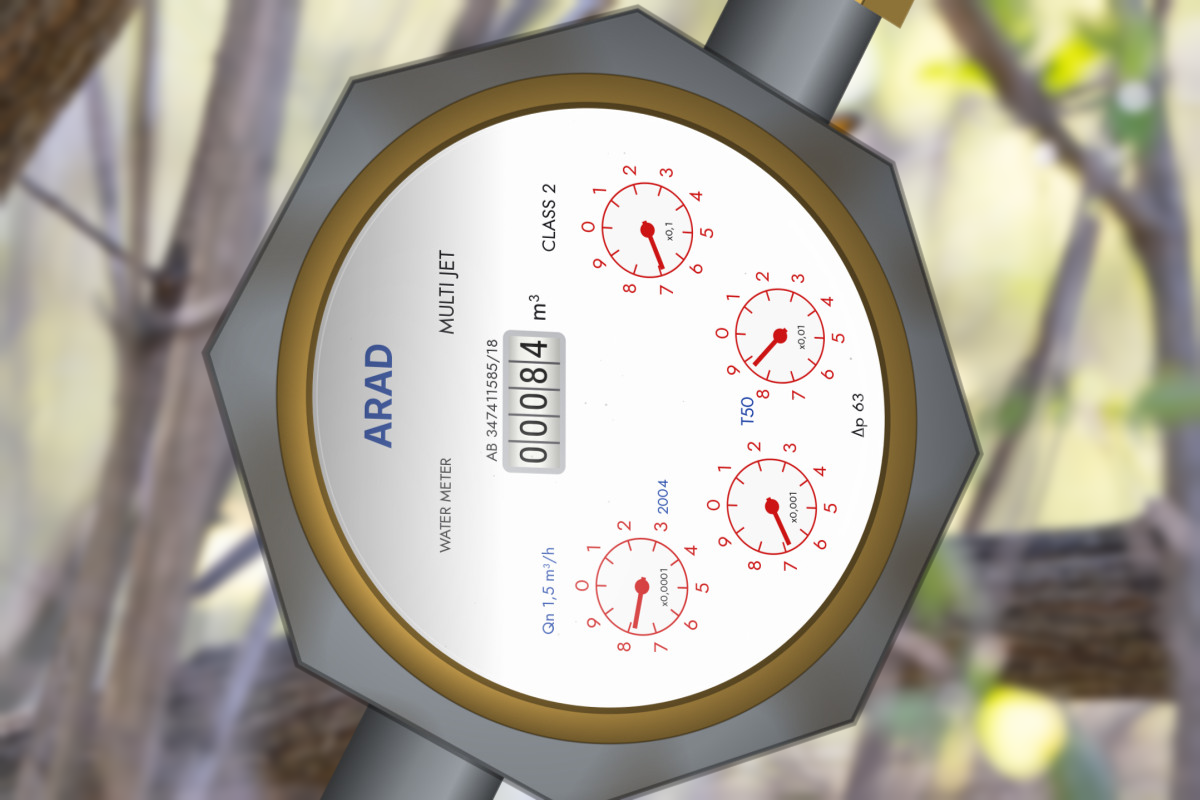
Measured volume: 84.6867 m³
